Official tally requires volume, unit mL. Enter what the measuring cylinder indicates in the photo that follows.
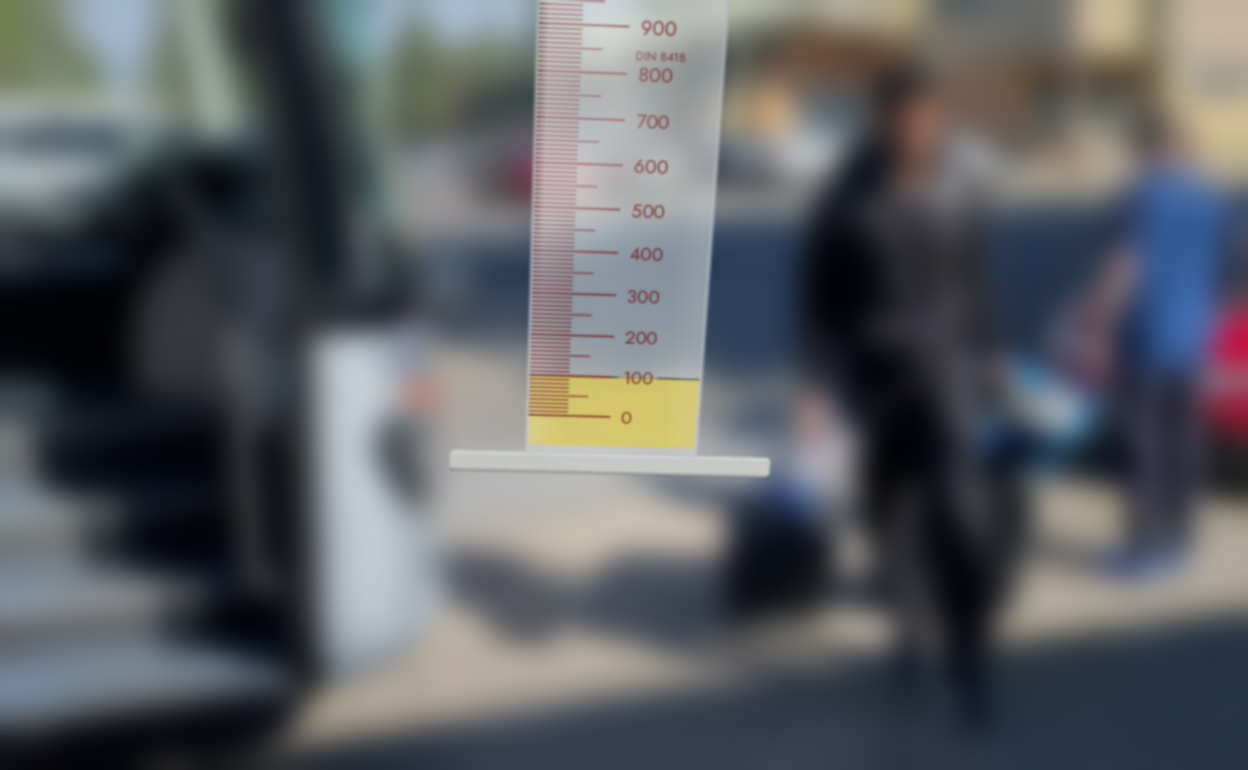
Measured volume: 100 mL
